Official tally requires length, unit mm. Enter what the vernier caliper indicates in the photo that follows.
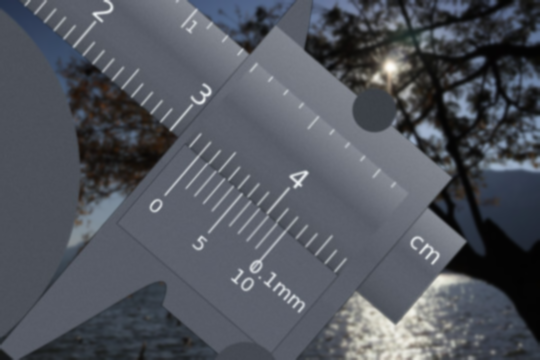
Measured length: 33.0 mm
